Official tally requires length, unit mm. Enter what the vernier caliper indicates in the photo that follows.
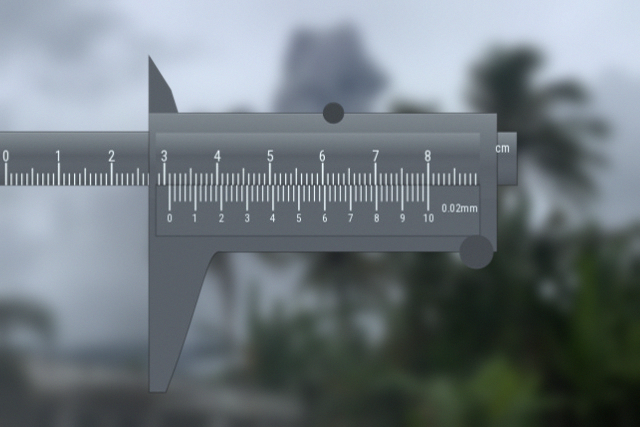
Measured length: 31.0 mm
